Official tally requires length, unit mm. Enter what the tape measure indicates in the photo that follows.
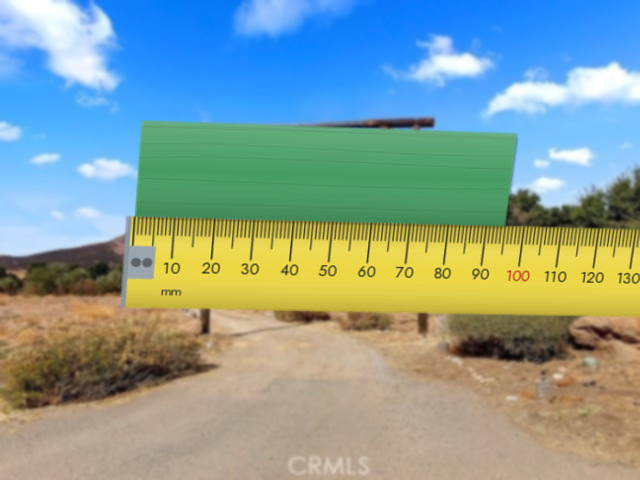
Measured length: 95 mm
